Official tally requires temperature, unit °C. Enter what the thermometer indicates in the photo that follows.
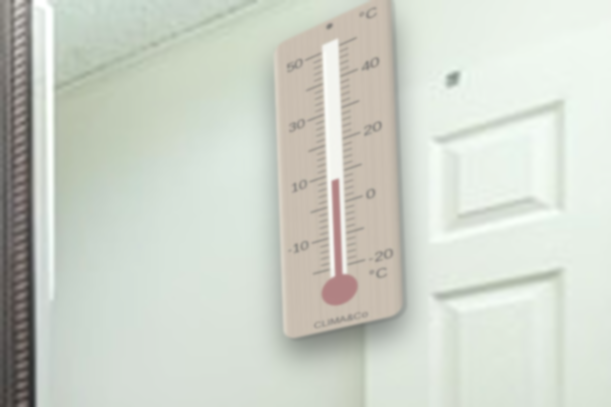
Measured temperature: 8 °C
